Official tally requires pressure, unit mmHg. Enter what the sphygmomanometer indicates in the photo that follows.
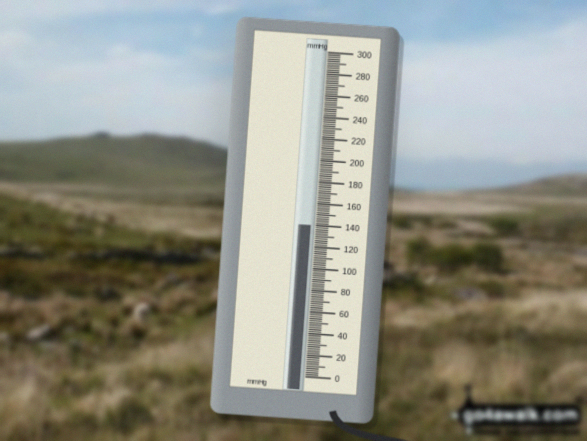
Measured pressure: 140 mmHg
